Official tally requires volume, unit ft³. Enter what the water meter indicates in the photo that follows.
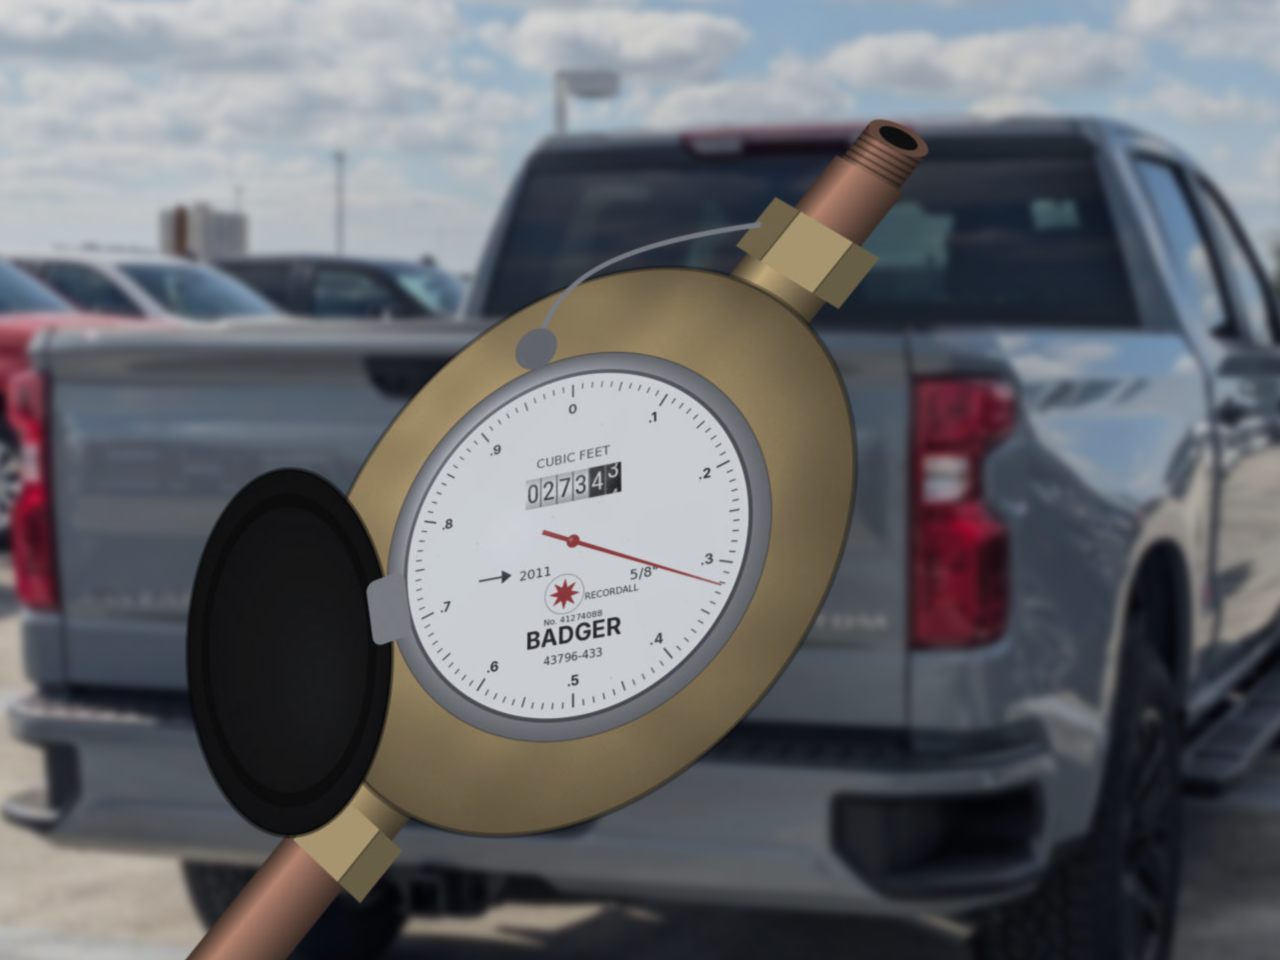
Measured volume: 27343.32 ft³
